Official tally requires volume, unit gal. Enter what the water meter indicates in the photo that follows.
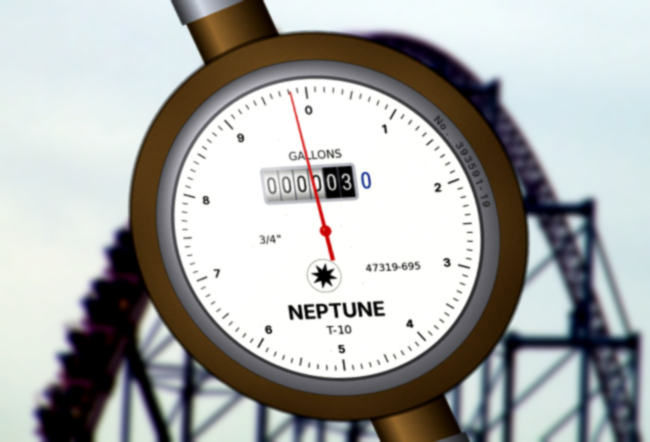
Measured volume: 29.8 gal
